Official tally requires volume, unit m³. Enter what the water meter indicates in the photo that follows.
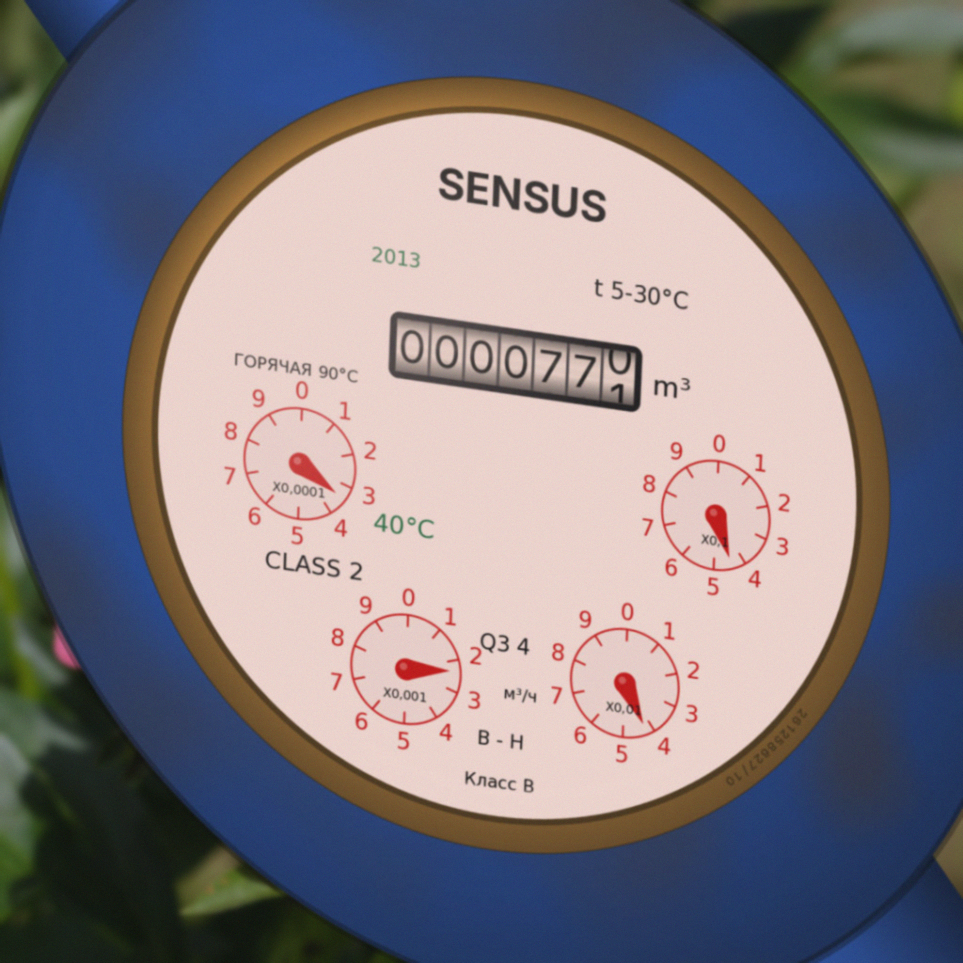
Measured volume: 770.4423 m³
